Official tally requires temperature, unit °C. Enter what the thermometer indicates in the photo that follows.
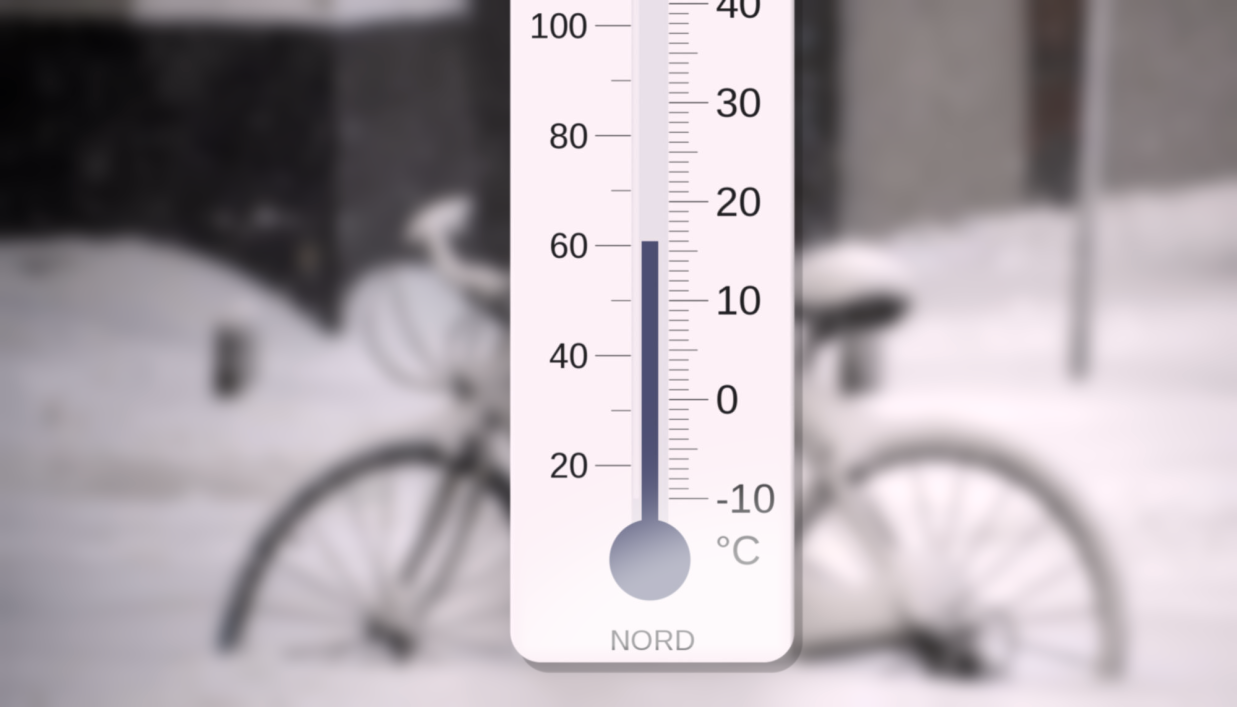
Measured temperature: 16 °C
